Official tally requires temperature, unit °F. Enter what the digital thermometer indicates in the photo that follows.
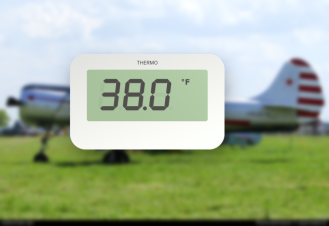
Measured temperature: 38.0 °F
